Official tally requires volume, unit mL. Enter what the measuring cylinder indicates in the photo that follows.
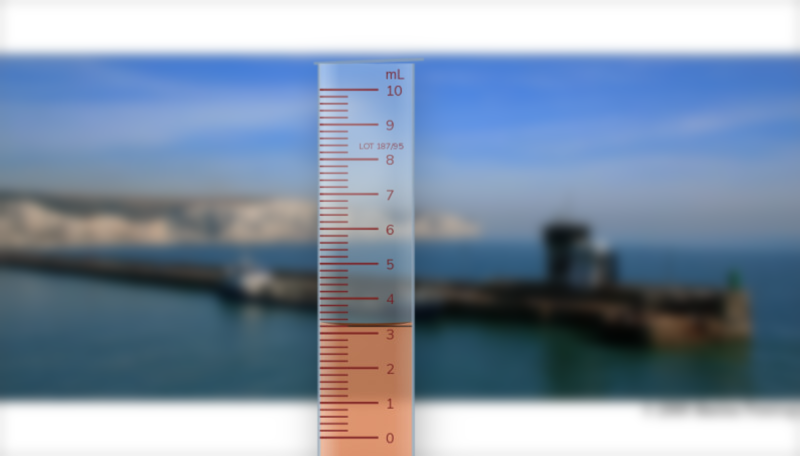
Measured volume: 3.2 mL
